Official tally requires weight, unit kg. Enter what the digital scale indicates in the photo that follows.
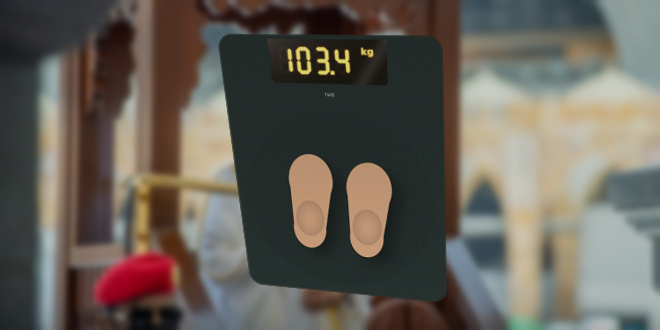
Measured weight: 103.4 kg
